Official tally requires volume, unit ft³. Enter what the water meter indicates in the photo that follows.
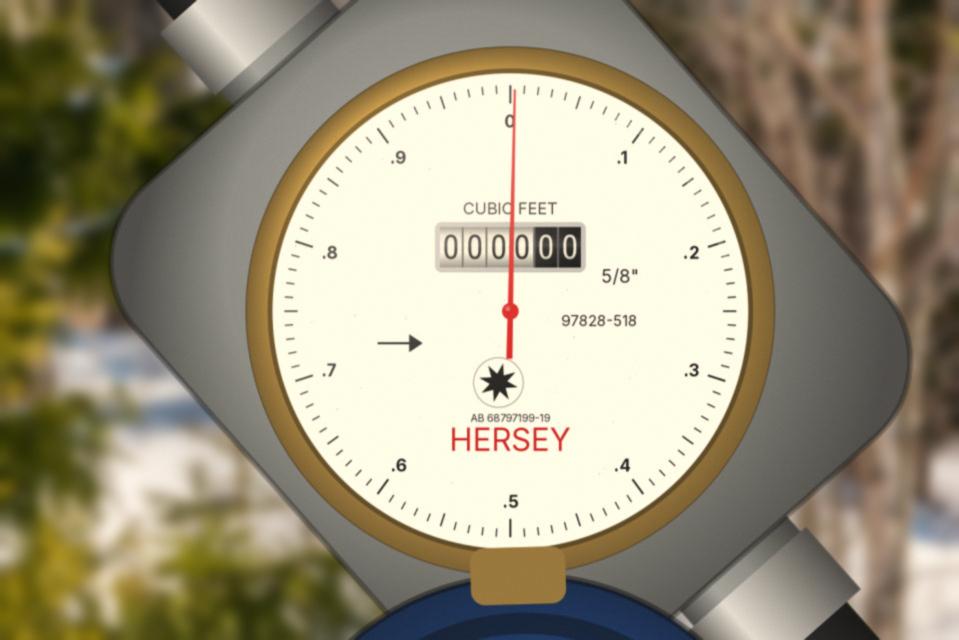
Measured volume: 0.00 ft³
